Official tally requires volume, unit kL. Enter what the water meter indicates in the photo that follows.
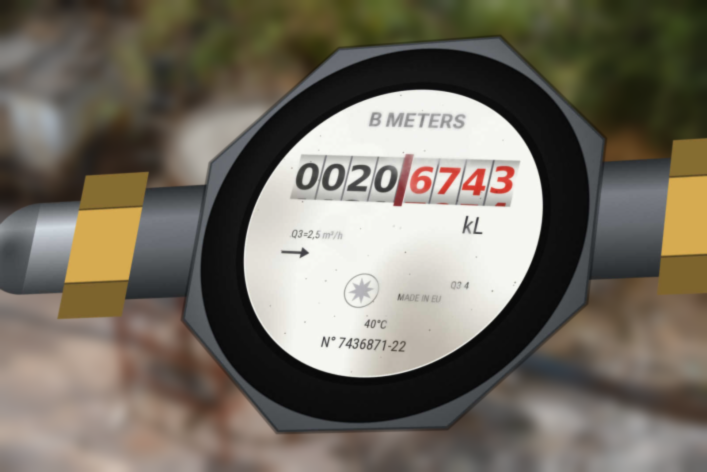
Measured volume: 20.6743 kL
